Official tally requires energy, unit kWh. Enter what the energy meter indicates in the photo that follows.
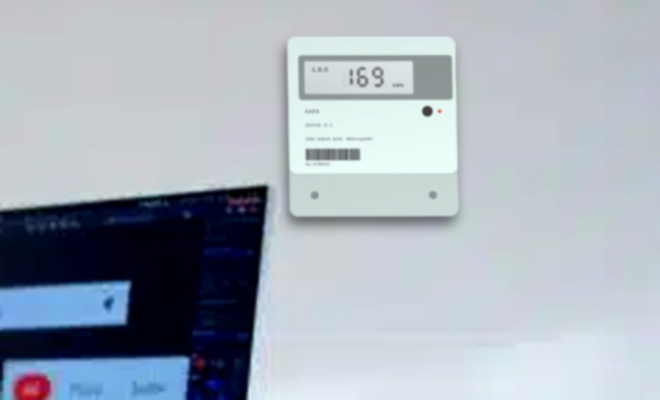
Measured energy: 169 kWh
